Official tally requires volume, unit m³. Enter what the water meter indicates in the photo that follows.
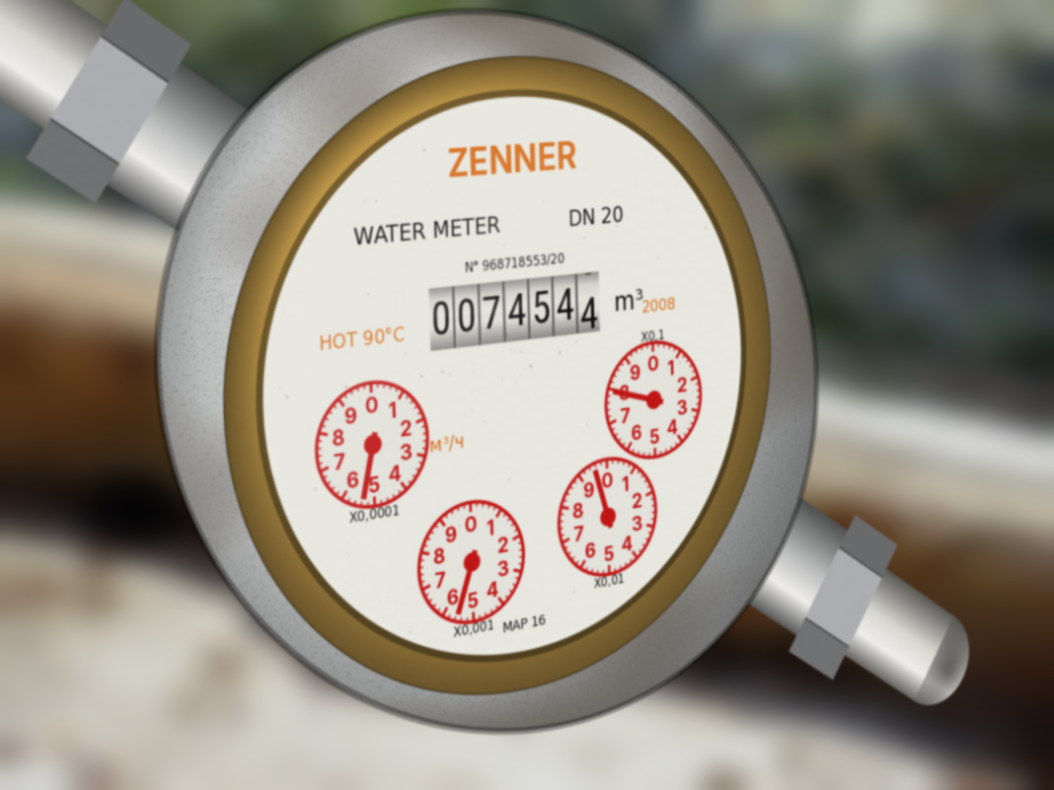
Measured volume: 74543.7955 m³
